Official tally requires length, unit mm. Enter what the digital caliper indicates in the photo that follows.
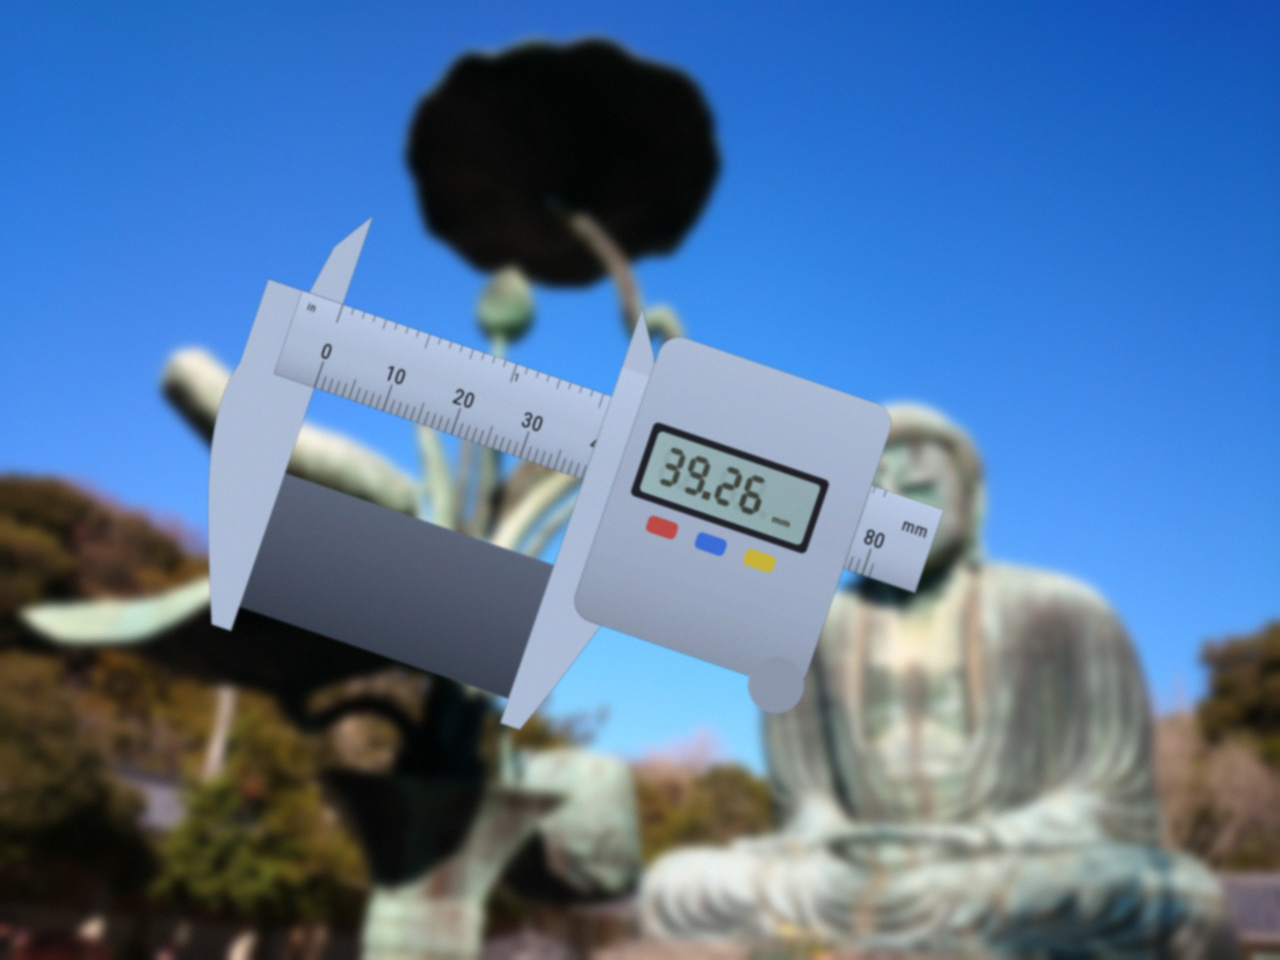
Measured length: 39.26 mm
